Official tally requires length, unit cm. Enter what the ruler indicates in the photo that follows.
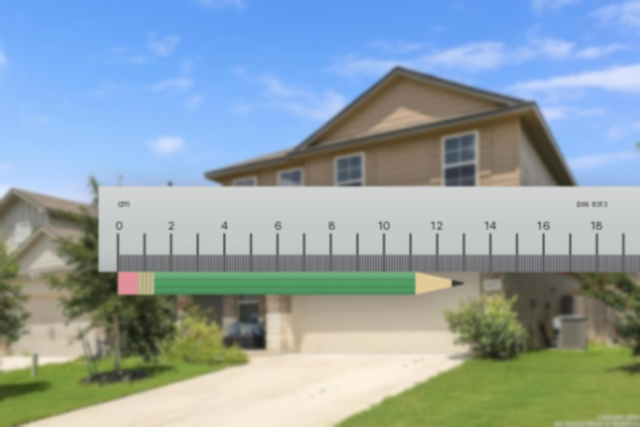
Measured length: 13 cm
